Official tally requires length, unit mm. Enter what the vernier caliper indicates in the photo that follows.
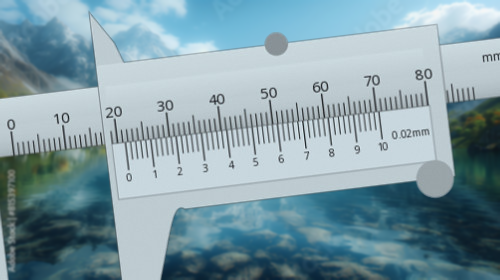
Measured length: 21.5 mm
